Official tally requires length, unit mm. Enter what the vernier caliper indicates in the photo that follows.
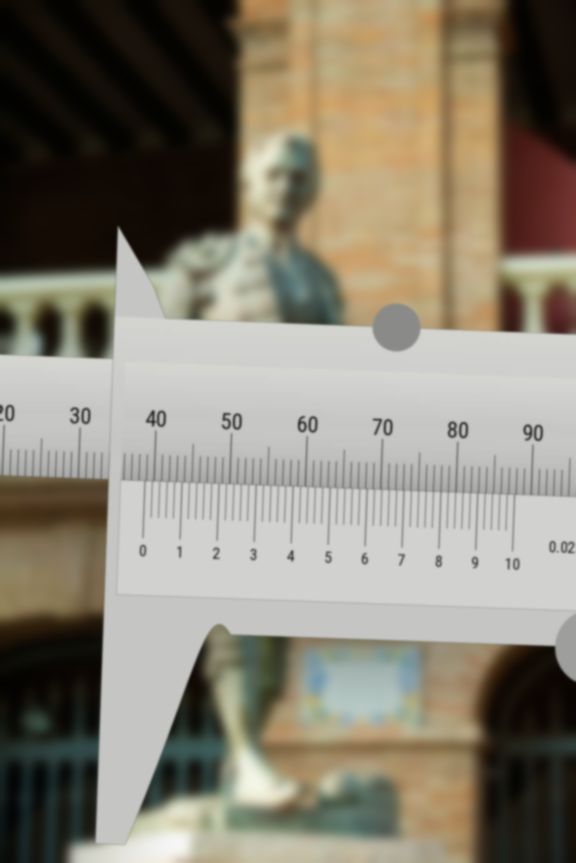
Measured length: 38.8 mm
